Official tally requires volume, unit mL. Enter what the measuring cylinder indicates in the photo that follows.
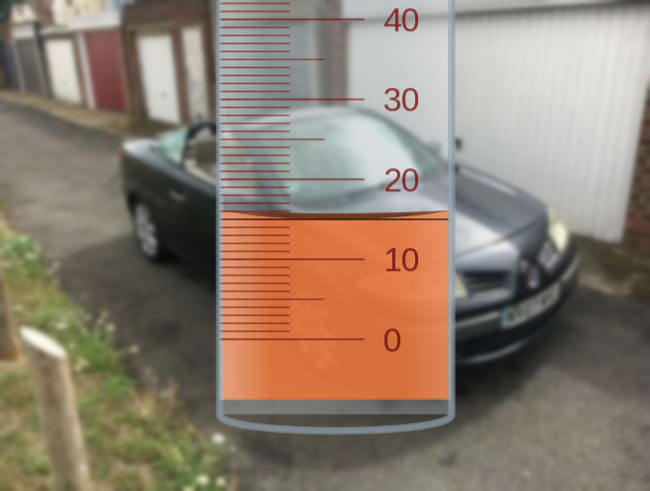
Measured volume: 15 mL
